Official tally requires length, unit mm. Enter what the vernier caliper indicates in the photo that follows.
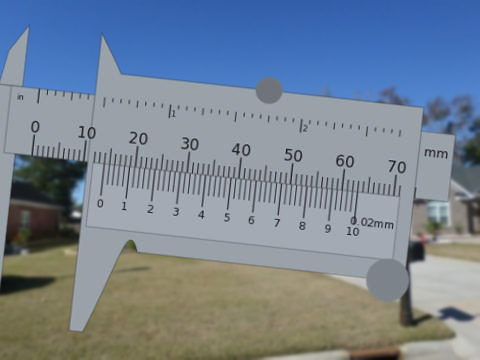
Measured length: 14.0 mm
